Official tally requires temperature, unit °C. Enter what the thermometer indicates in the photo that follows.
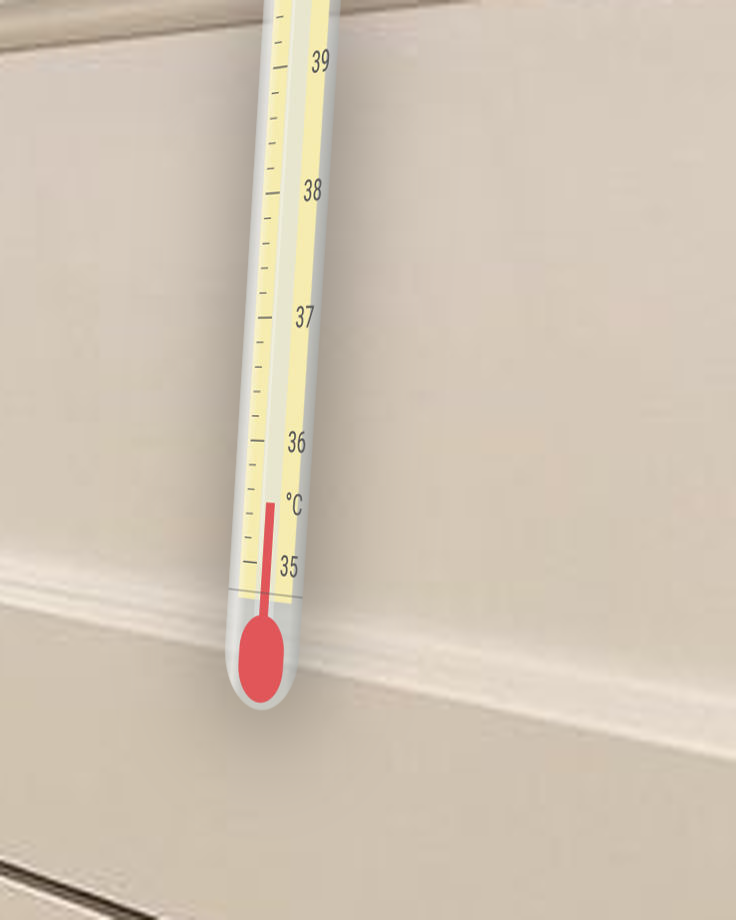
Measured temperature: 35.5 °C
